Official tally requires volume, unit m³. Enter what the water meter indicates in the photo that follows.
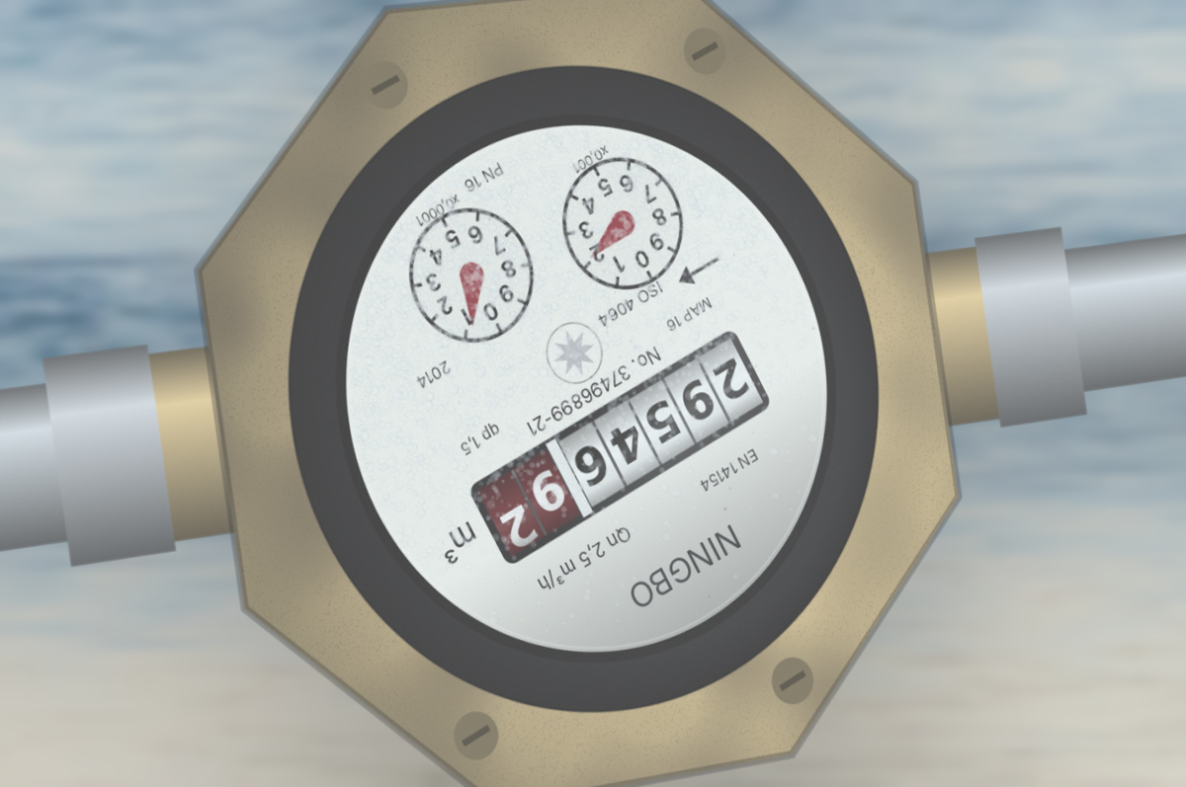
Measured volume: 29546.9220 m³
